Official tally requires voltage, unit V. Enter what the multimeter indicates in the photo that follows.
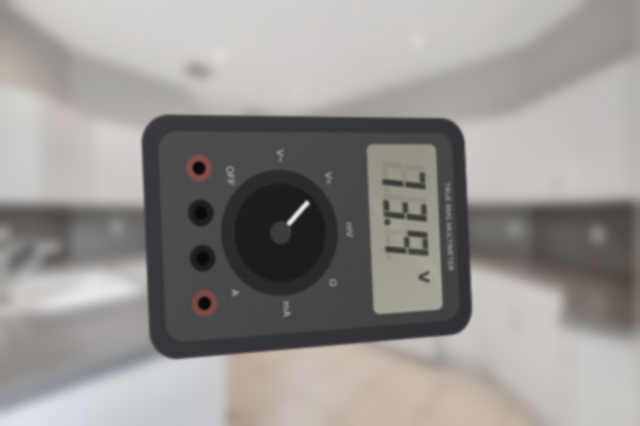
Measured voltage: 73.9 V
